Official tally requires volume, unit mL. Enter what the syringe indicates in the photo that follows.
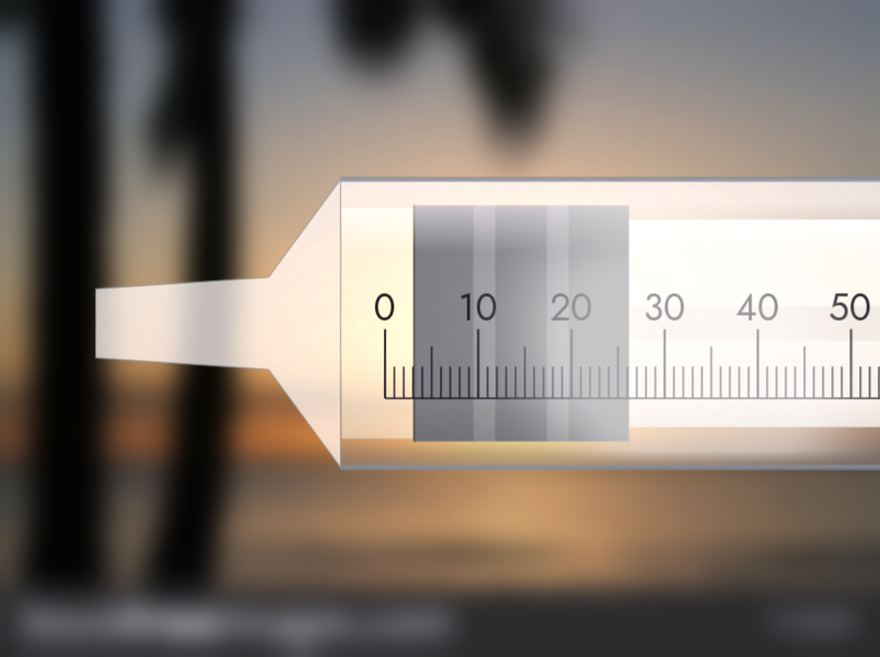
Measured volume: 3 mL
